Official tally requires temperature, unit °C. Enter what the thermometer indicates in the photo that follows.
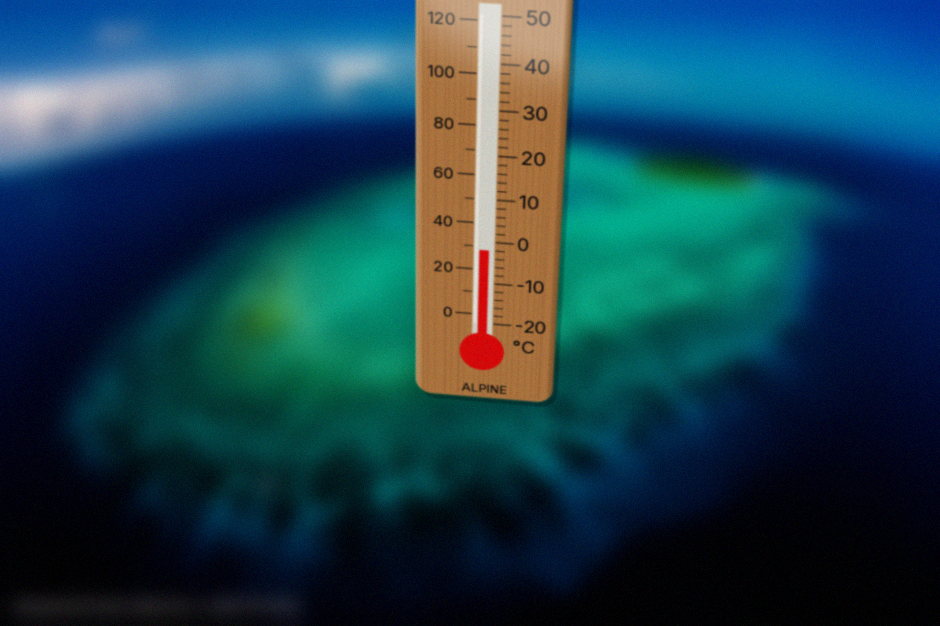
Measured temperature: -2 °C
